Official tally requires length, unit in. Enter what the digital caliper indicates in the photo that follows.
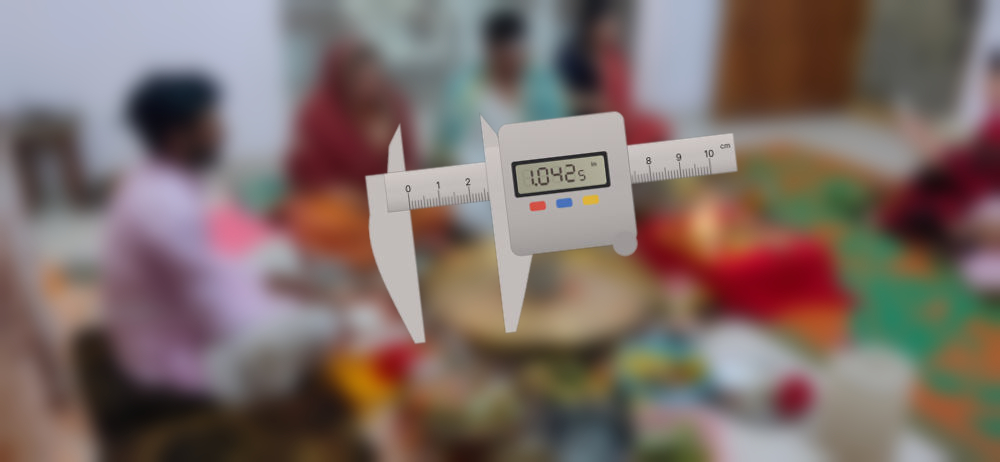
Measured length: 1.0425 in
